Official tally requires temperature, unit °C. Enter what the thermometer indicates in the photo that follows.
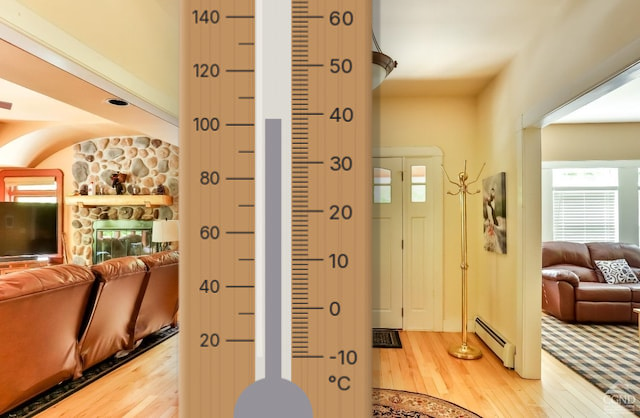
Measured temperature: 39 °C
